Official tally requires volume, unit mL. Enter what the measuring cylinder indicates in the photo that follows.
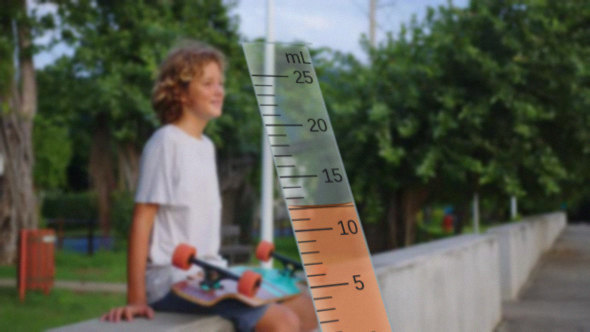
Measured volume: 12 mL
